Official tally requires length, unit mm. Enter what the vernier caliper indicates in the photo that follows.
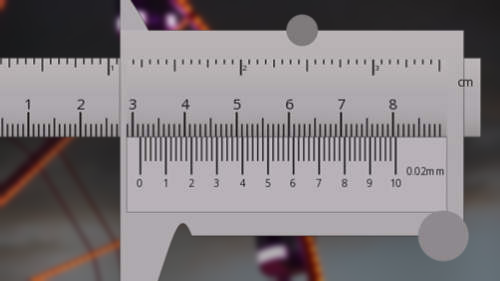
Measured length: 31.5 mm
